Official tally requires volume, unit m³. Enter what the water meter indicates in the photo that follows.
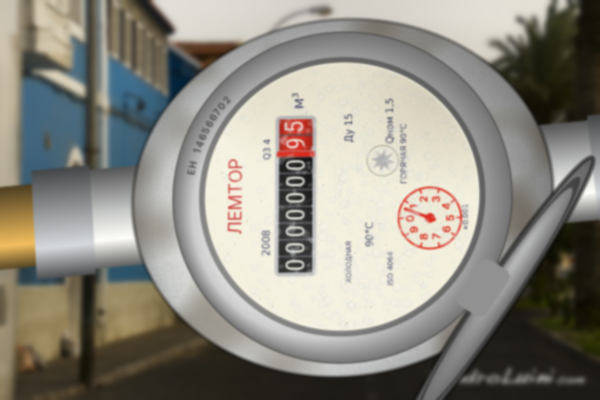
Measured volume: 0.950 m³
